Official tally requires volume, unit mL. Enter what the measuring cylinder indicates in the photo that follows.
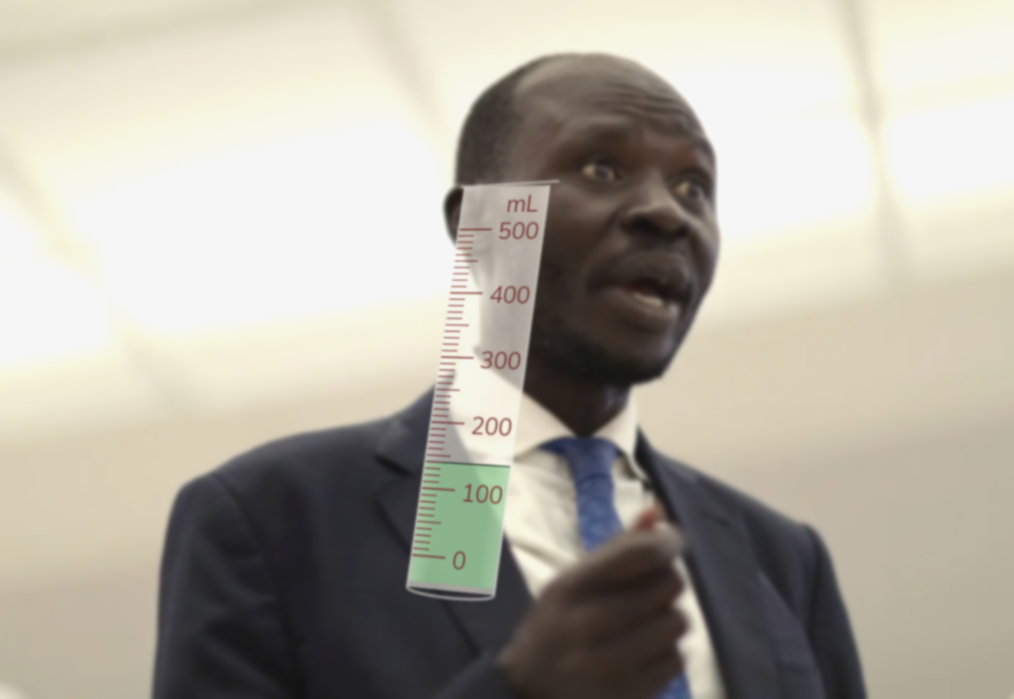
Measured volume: 140 mL
